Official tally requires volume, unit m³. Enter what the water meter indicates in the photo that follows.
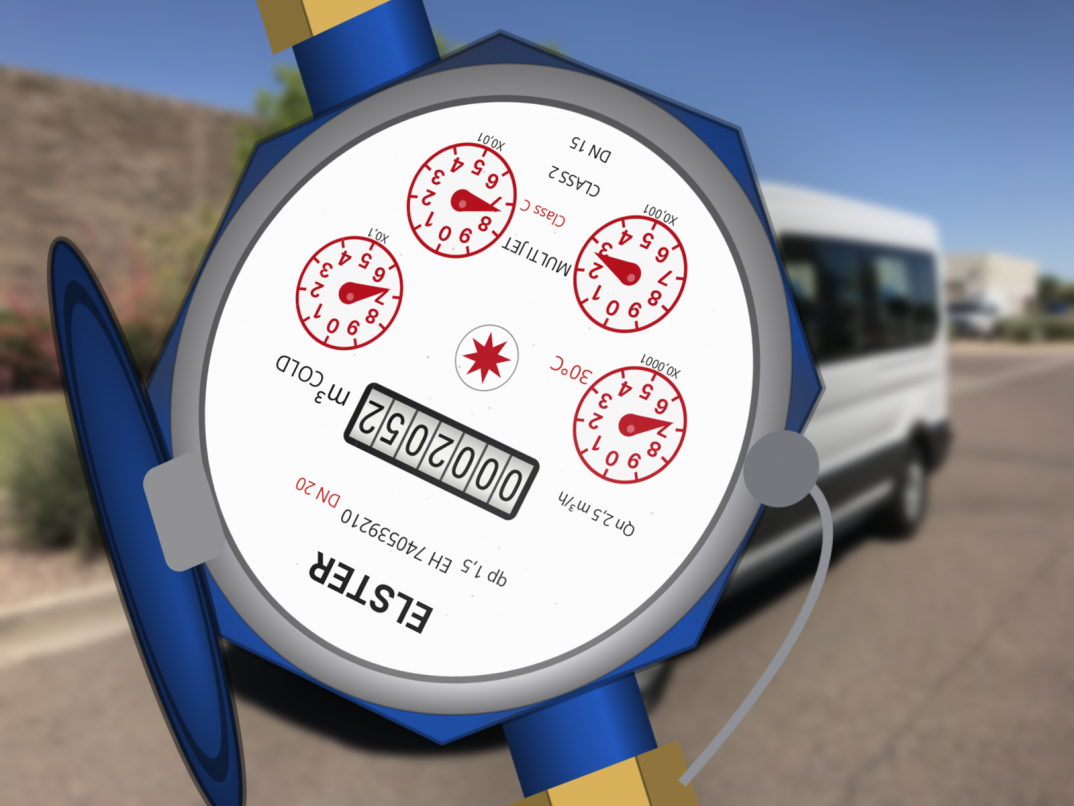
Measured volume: 2052.6726 m³
